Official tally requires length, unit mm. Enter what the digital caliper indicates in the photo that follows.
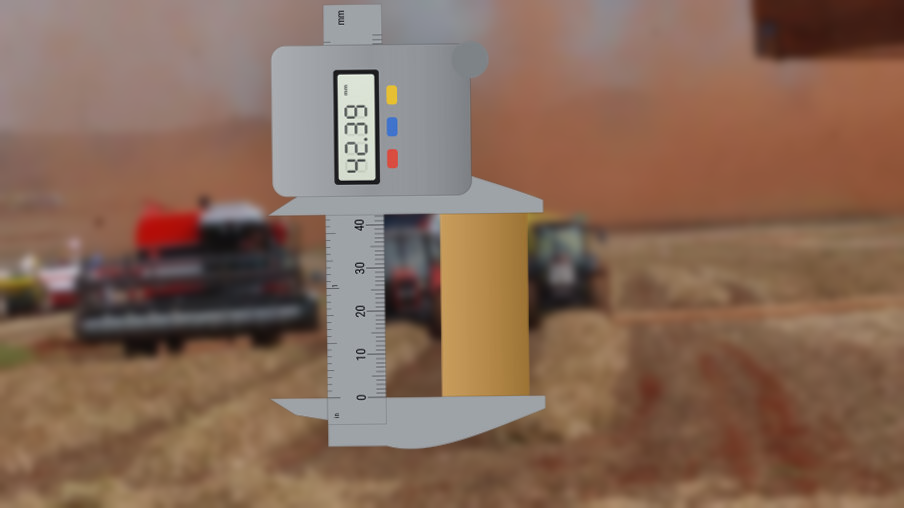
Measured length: 42.39 mm
